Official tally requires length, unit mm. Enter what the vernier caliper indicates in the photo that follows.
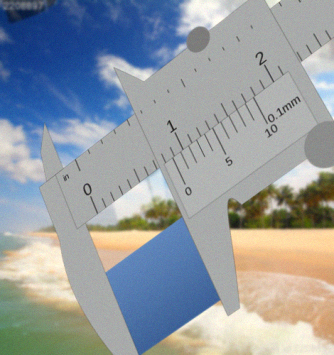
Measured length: 8.8 mm
